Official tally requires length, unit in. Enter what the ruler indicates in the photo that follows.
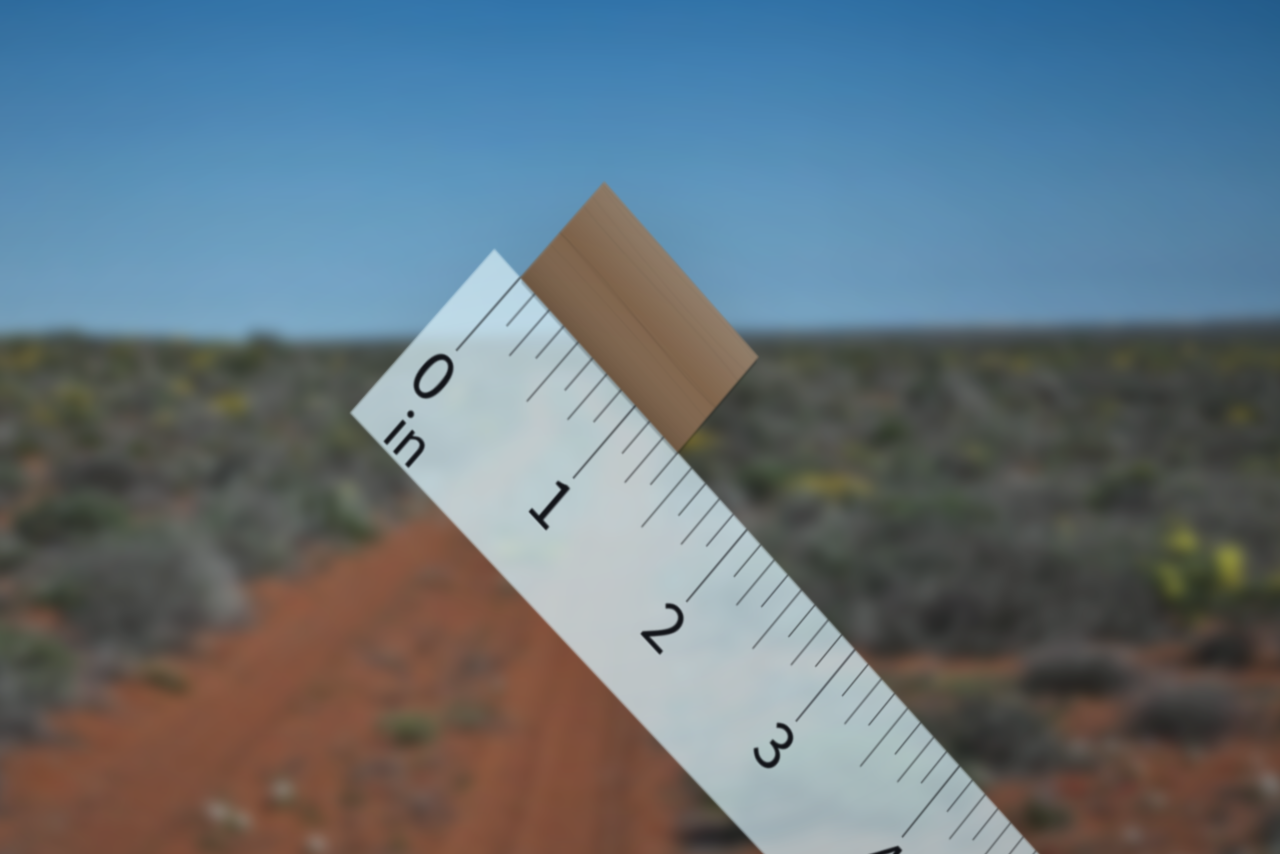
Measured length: 1.375 in
